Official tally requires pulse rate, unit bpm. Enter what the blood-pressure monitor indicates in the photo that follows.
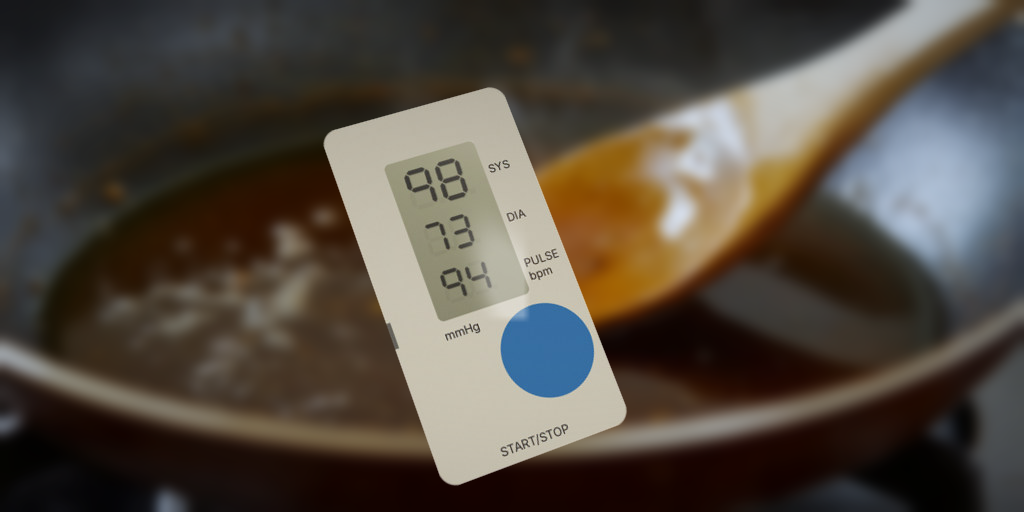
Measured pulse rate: 94 bpm
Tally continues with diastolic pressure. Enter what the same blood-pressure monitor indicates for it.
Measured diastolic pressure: 73 mmHg
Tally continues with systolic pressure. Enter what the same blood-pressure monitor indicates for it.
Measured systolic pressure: 98 mmHg
